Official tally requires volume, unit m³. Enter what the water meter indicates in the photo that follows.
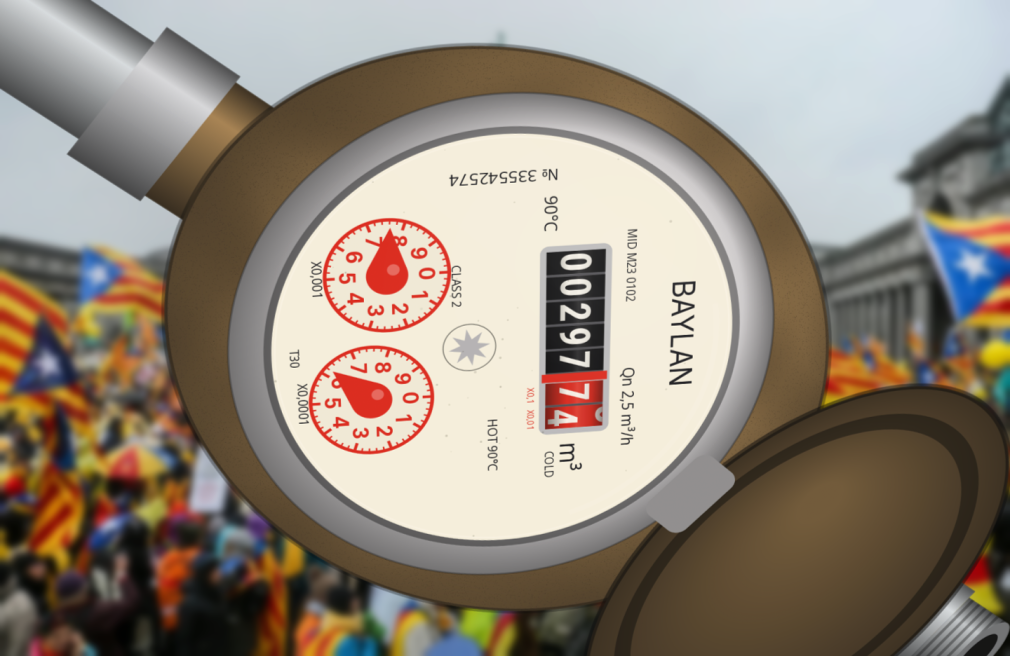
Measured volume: 297.7376 m³
